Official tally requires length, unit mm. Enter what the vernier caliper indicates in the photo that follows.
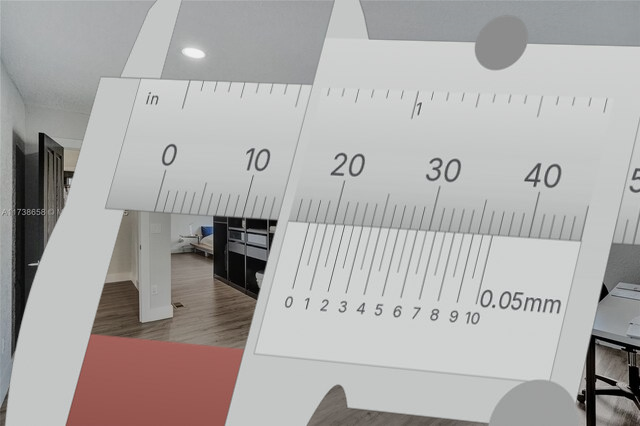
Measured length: 17.4 mm
